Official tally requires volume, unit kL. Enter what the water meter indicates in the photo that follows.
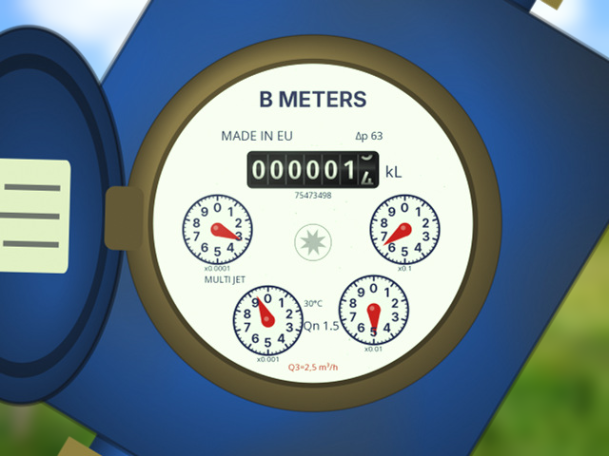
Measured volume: 13.6493 kL
